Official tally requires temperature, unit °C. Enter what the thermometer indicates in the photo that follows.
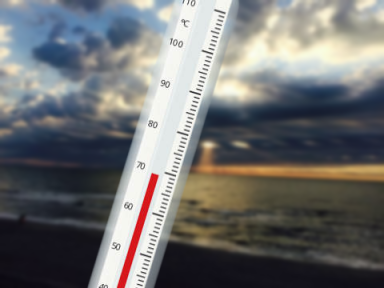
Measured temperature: 69 °C
